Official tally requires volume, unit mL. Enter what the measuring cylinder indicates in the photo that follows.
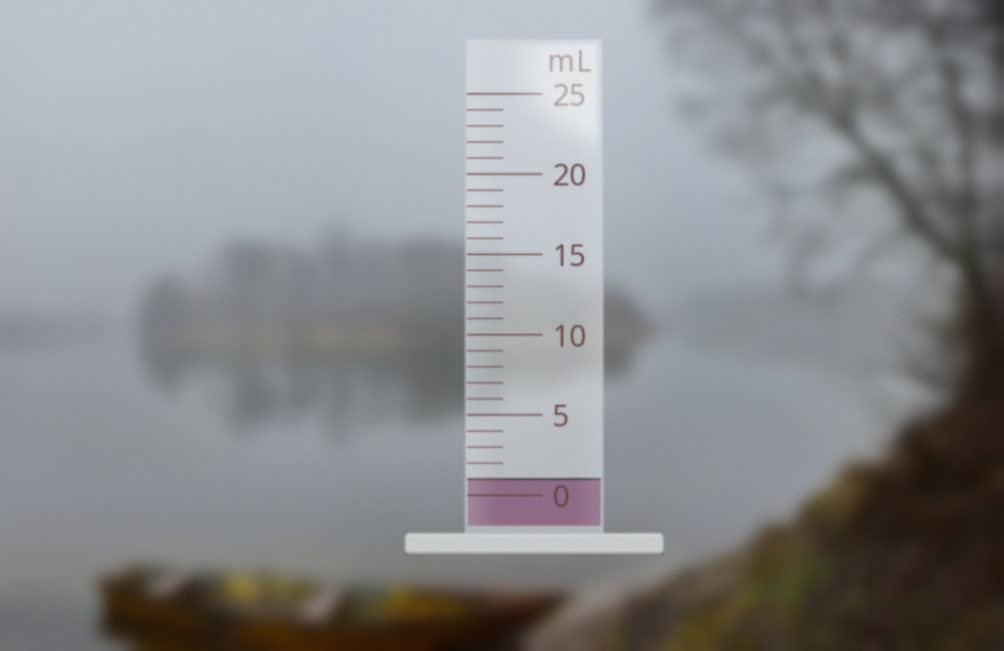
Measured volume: 1 mL
